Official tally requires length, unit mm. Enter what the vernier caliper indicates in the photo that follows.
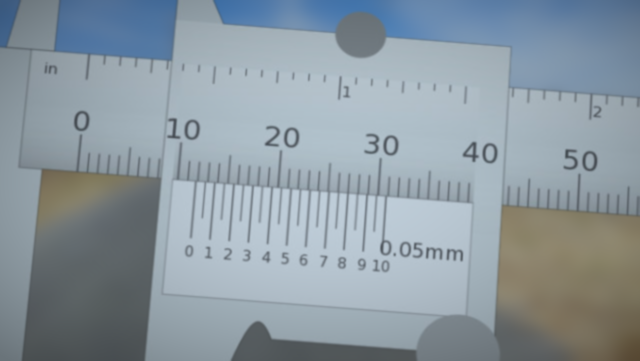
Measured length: 11.8 mm
